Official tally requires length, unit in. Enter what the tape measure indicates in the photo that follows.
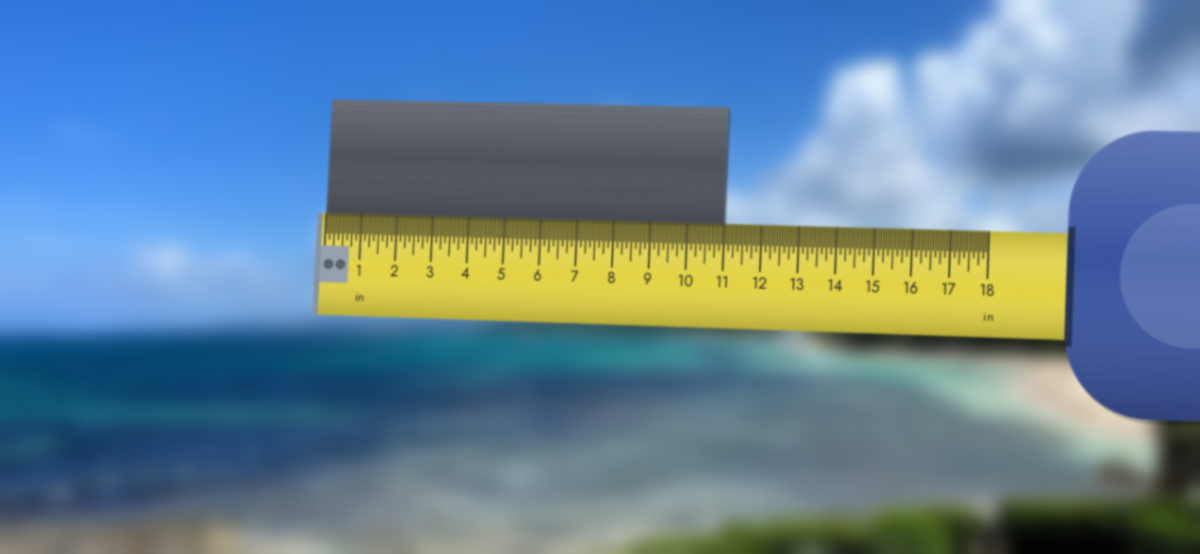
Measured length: 11 in
